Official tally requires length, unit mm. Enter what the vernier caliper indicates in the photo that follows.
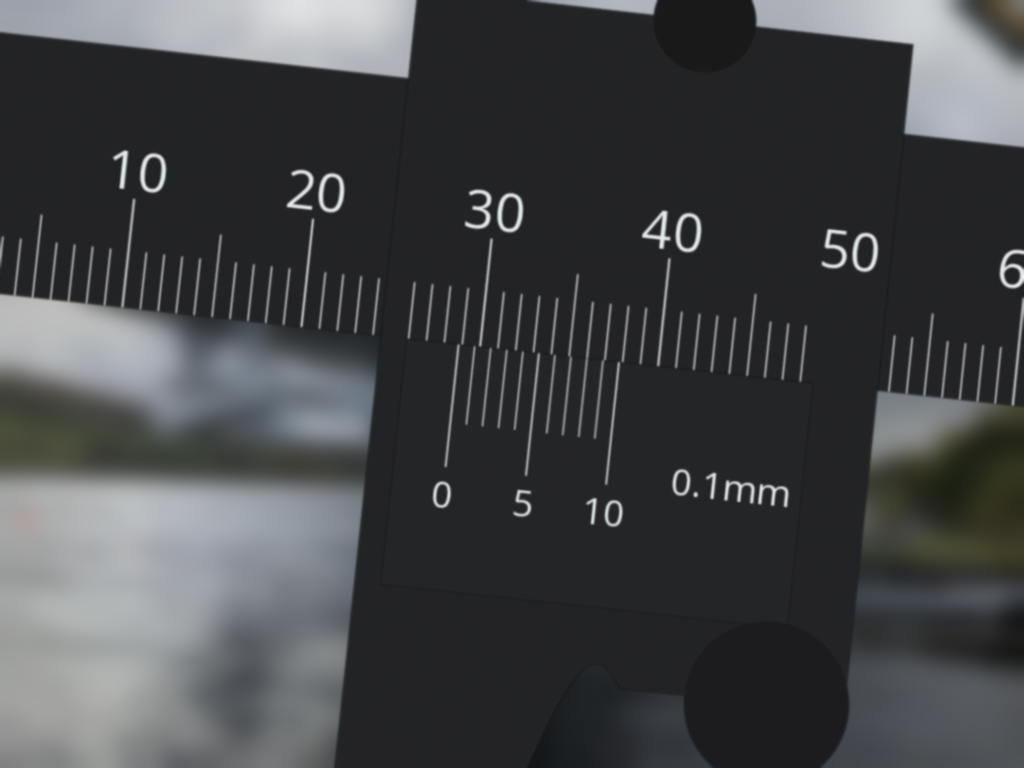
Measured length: 28.8 mm
